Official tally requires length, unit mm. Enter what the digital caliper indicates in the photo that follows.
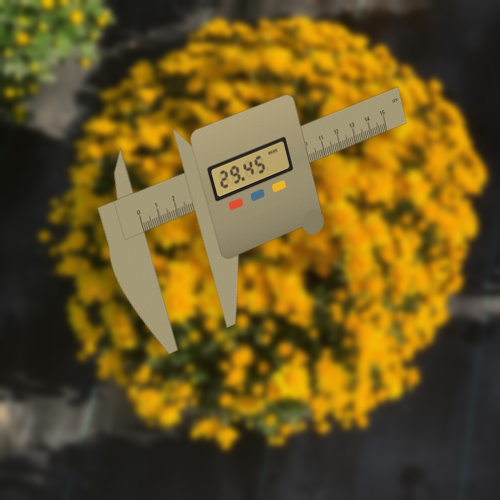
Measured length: 29.45 mm
